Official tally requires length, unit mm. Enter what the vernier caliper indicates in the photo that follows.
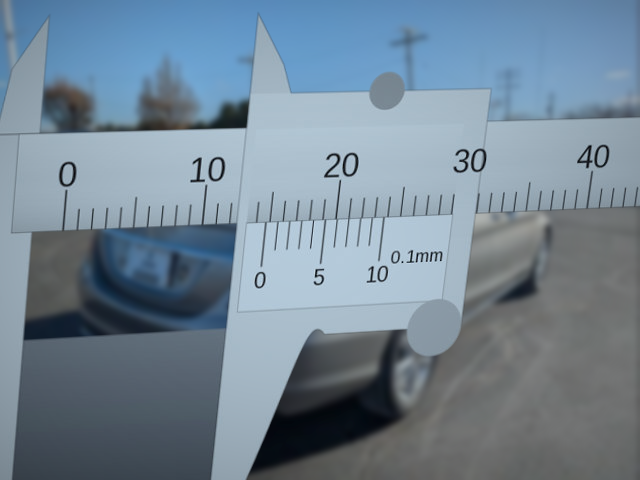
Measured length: 14.7 mm
